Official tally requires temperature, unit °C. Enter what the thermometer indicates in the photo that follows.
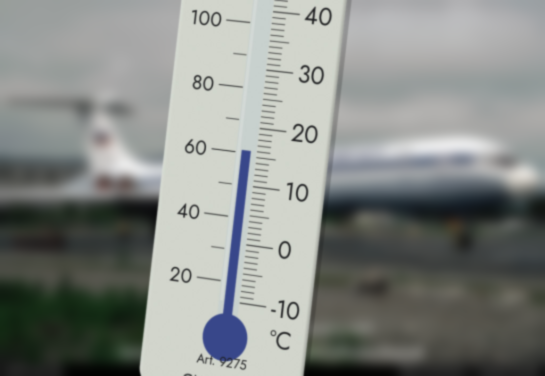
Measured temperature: 16 °C
